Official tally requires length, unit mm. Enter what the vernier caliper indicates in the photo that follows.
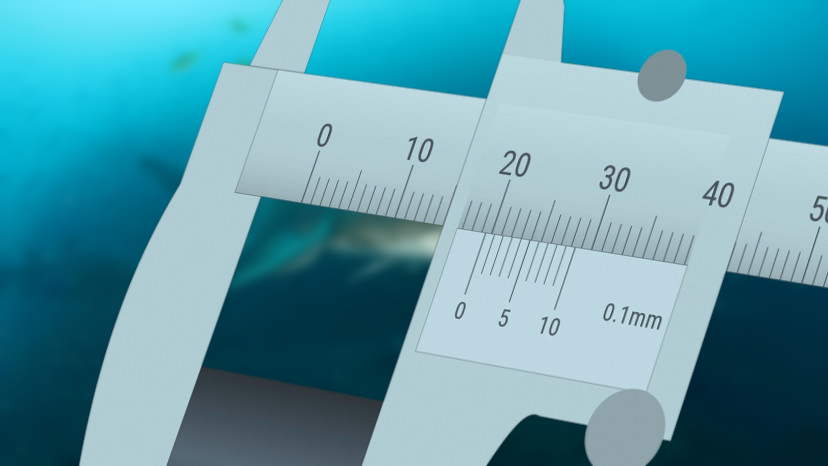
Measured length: 19.4 mm
